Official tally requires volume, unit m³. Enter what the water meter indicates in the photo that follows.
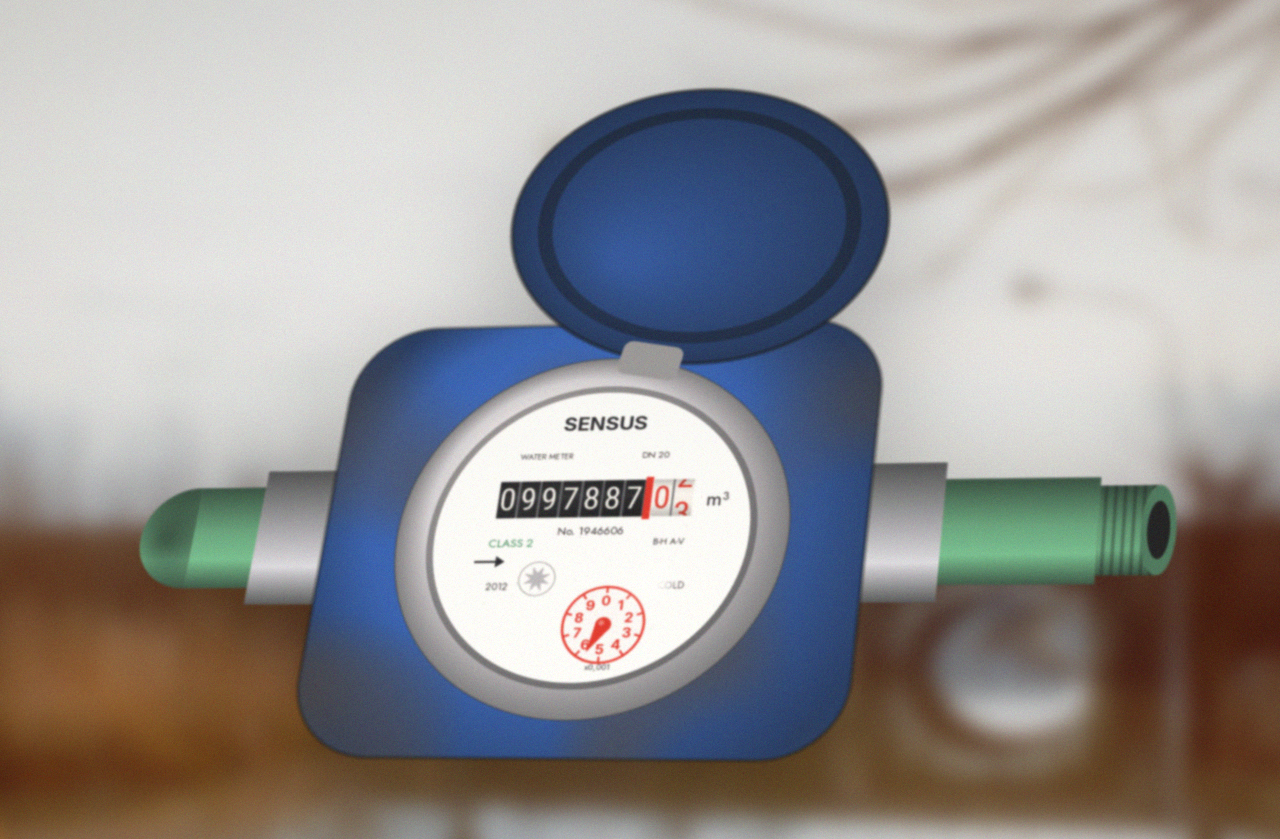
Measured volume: 997887.025 m³
